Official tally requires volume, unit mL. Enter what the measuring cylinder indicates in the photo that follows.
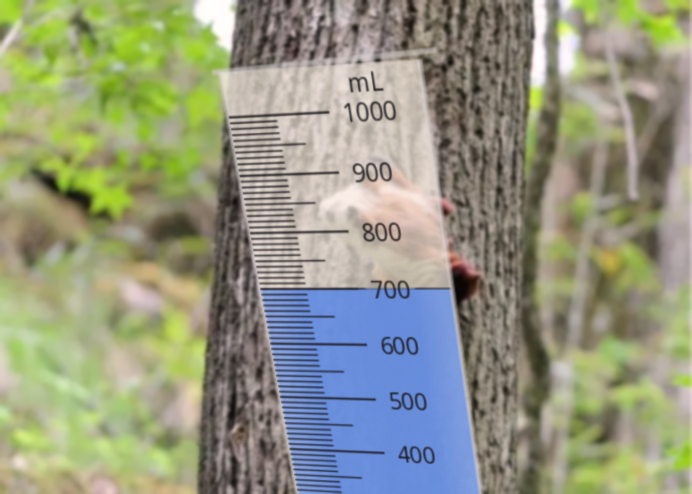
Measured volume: 700 mL
